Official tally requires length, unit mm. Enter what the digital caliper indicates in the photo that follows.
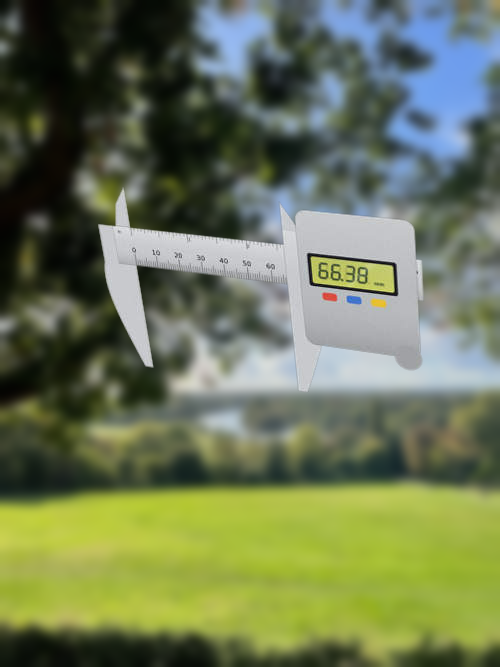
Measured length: 66.38 mm
